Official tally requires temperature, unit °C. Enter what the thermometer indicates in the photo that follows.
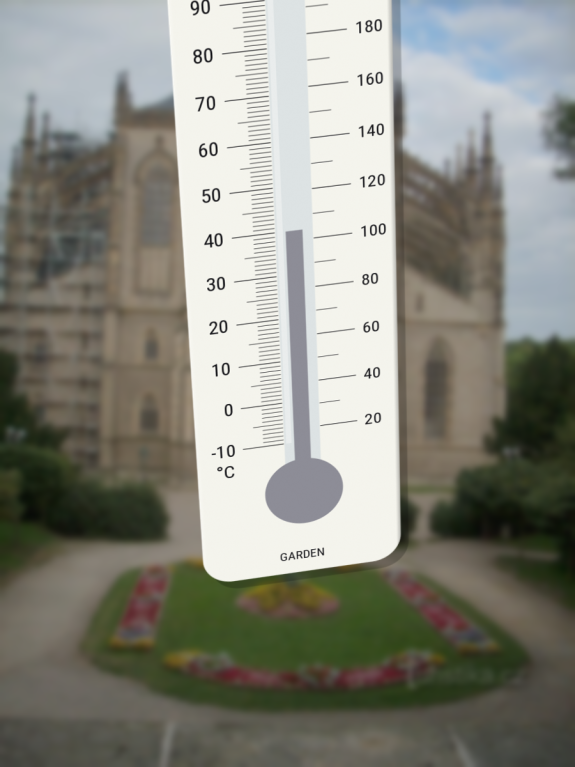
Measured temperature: 40 °C
